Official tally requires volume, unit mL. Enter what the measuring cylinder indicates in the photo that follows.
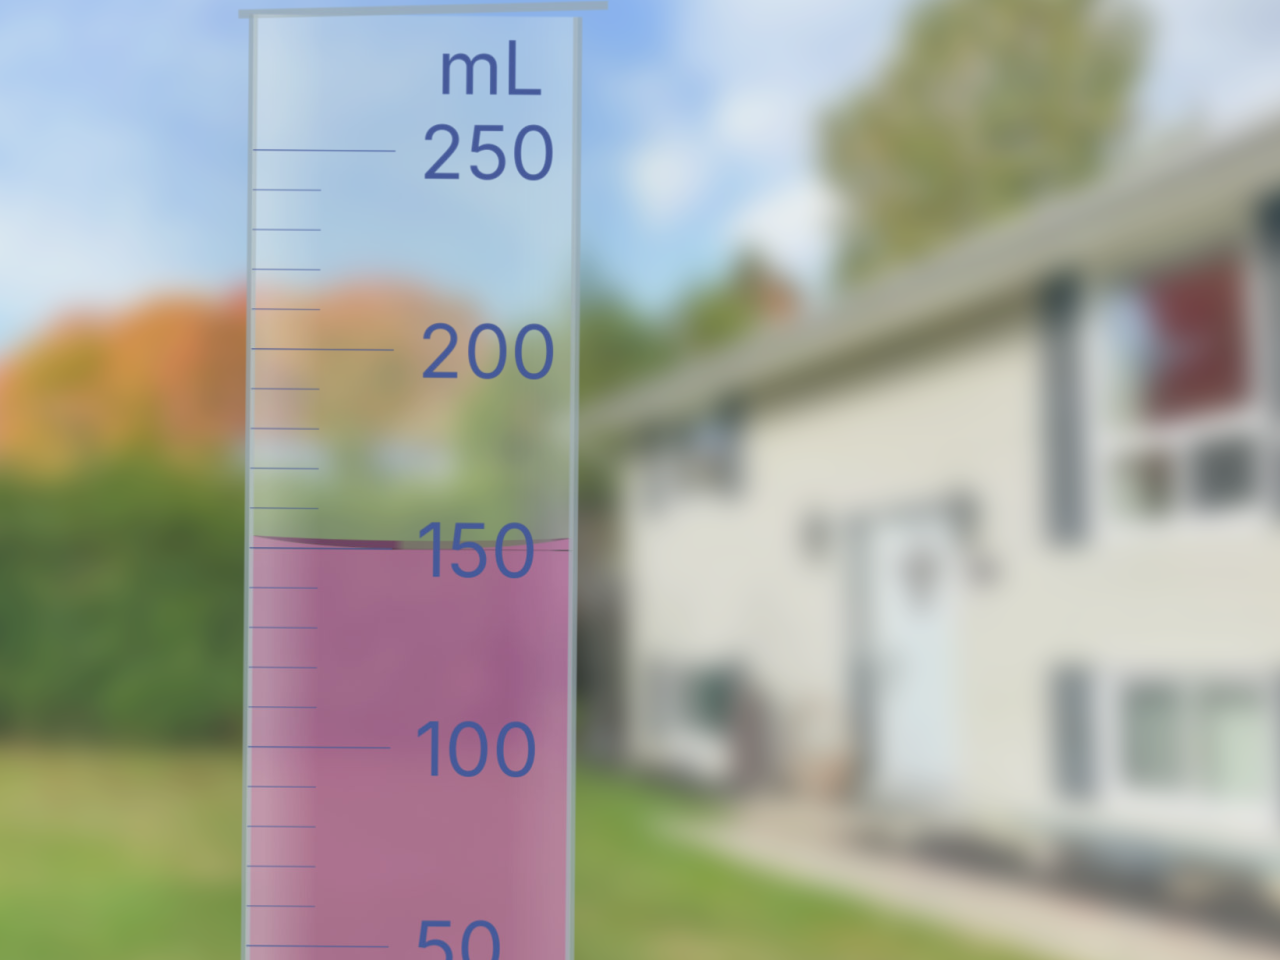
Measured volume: 150 mL
